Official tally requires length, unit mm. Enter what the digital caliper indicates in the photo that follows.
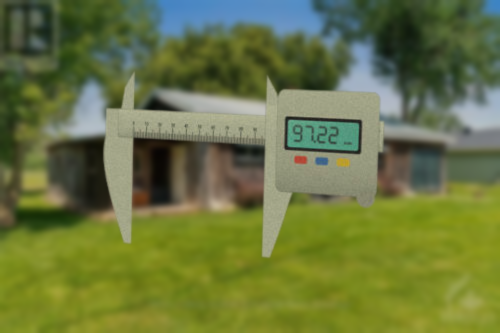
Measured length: 97.22 mm
